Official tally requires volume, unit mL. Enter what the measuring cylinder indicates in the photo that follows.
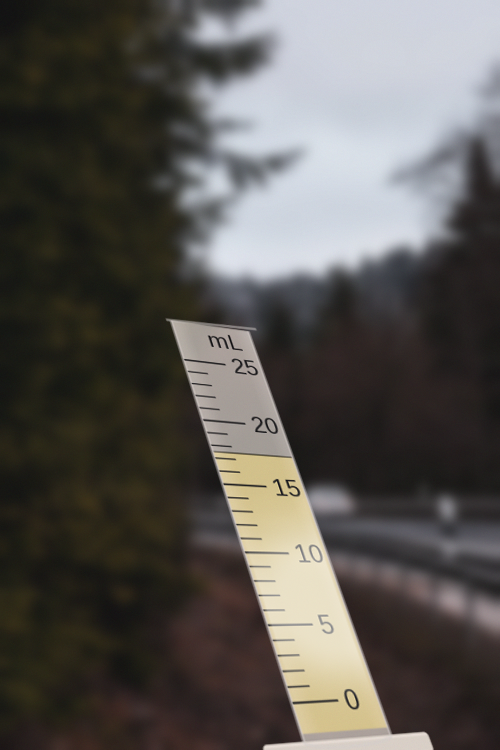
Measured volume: 17.5 mL
